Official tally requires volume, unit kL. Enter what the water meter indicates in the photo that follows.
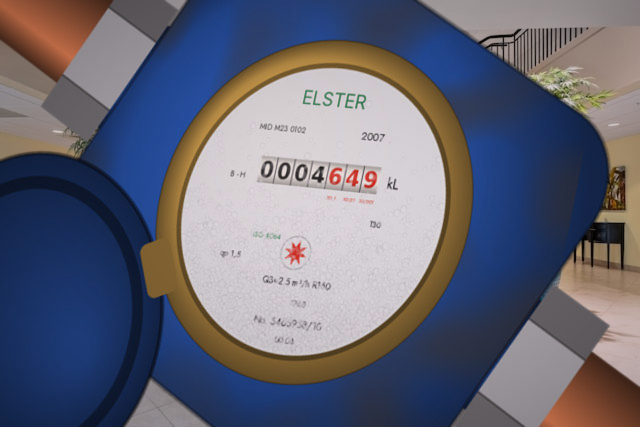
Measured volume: 4.649 kL
